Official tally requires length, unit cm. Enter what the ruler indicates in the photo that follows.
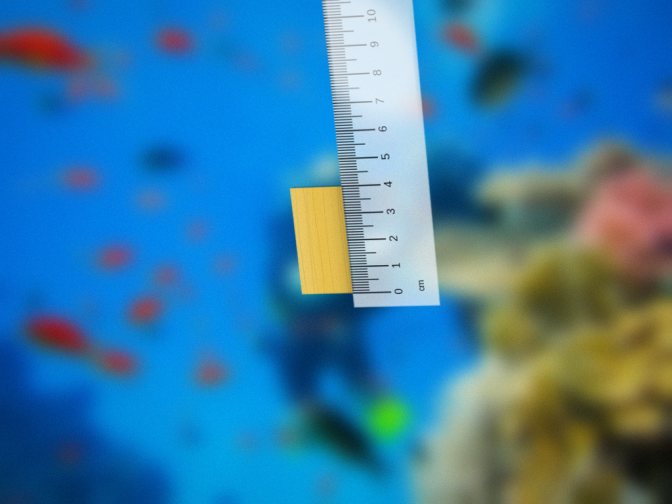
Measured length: 4 cm
